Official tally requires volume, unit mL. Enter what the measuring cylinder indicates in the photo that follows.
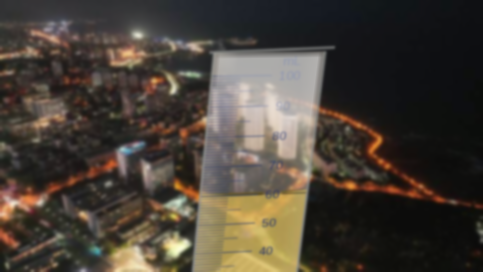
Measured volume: 60 mL
